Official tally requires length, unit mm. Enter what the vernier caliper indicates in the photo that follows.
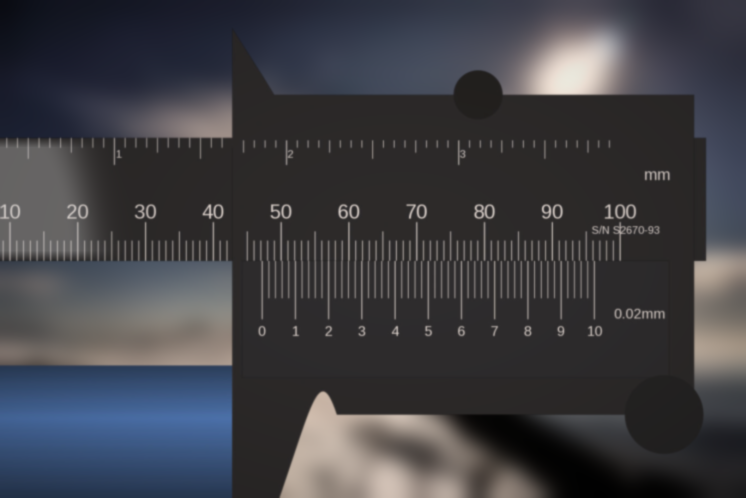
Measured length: 47.2 mm
